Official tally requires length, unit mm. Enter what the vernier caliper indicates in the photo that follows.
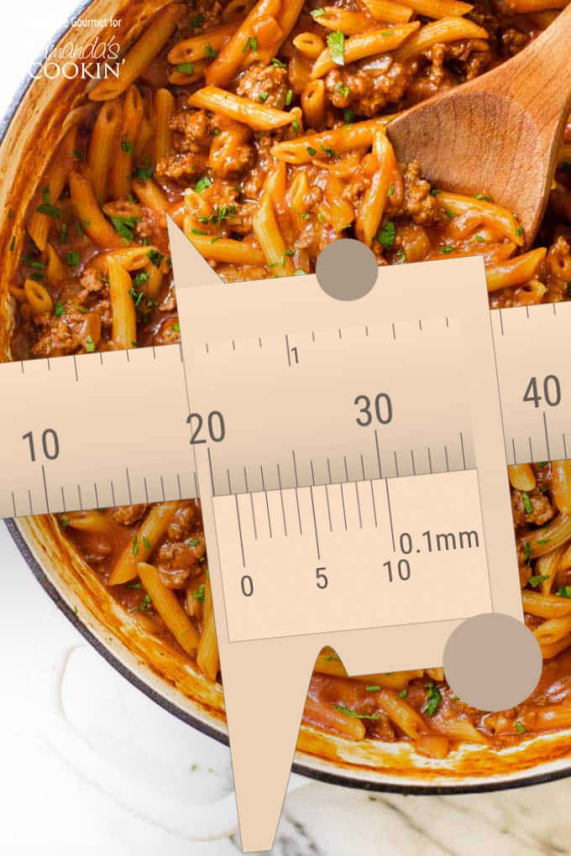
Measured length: 21.3 mm
